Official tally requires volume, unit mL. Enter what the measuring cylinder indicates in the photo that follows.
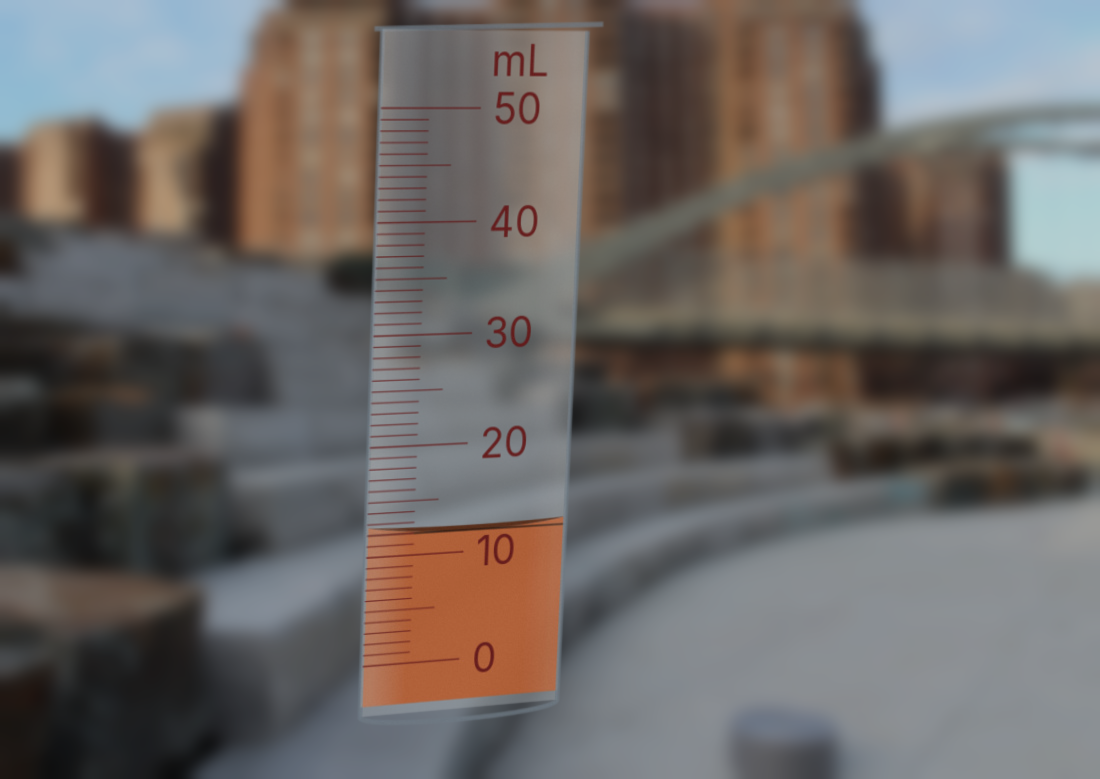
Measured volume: 12 mL
